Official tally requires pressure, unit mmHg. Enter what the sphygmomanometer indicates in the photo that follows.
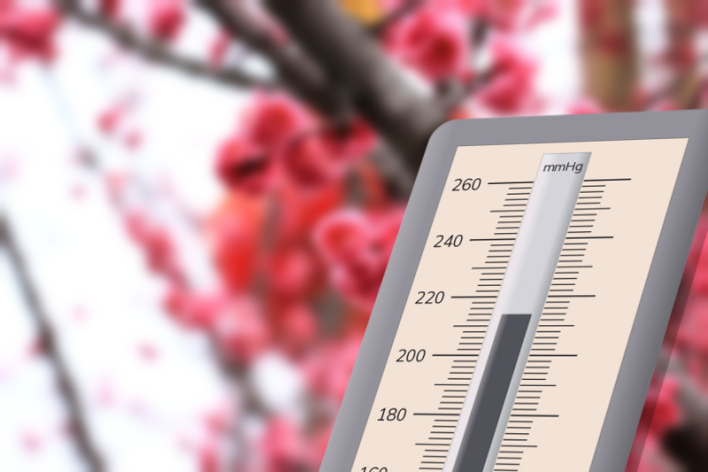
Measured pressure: 214 mmHg
